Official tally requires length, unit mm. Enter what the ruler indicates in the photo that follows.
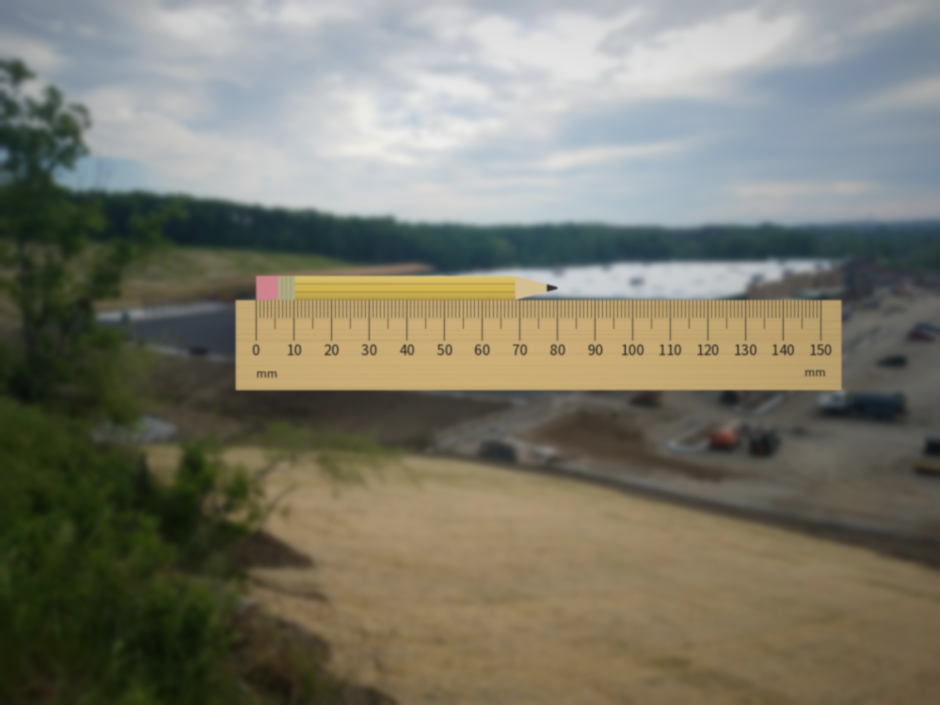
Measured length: 80 mm
